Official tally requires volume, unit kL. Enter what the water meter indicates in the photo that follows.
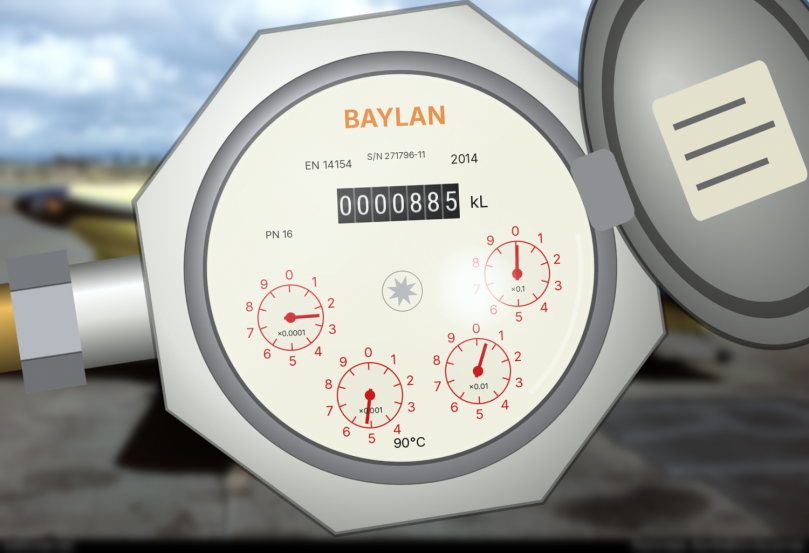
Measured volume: 885.0052 kL
